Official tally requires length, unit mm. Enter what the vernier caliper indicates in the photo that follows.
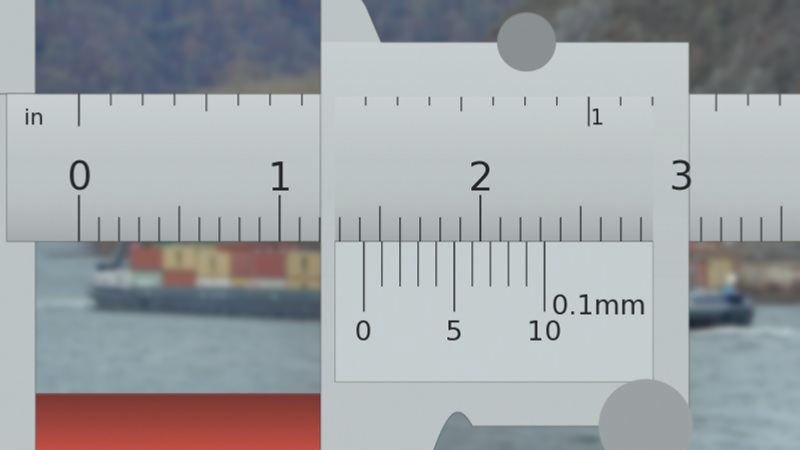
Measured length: 14.2 mm
